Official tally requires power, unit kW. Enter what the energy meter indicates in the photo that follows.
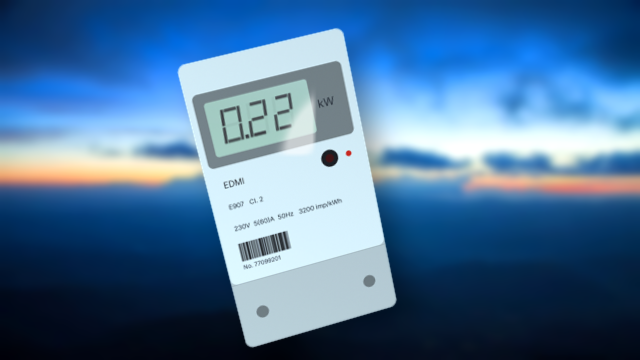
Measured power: 0.22 kW
